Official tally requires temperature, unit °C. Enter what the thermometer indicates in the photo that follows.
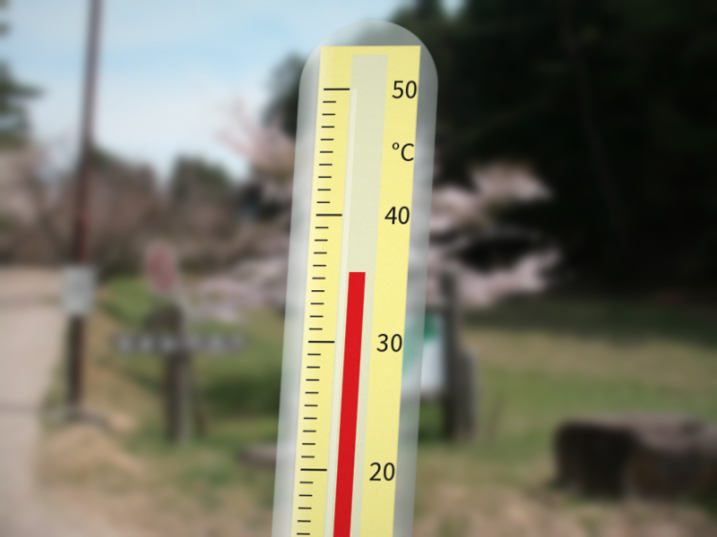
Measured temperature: 35.5 °C
